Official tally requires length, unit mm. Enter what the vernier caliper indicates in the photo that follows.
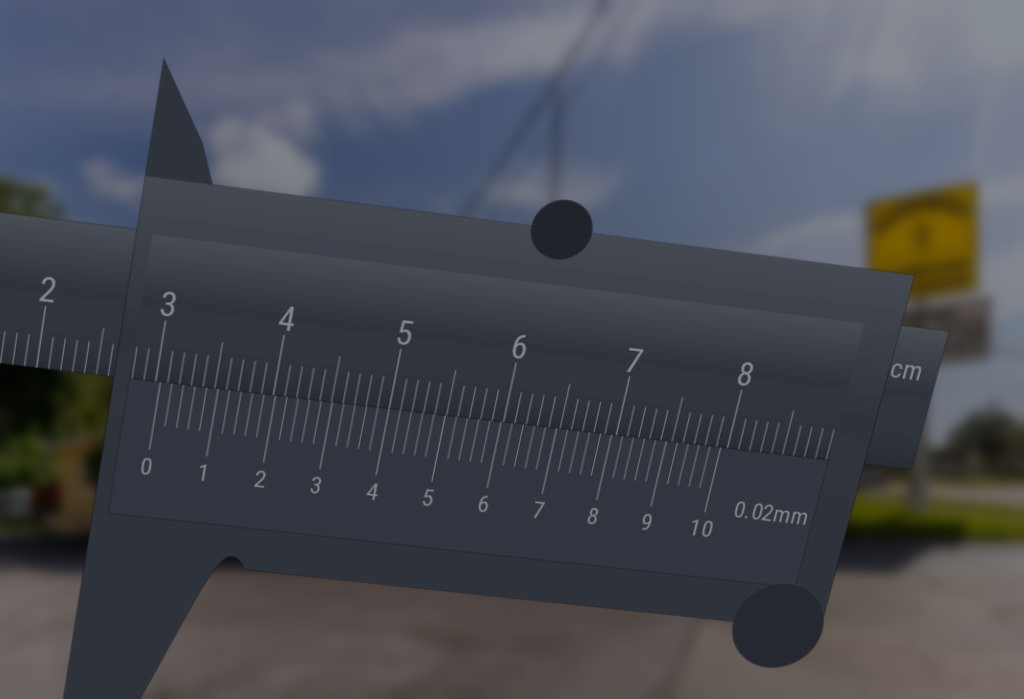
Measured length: 30.4 mm
